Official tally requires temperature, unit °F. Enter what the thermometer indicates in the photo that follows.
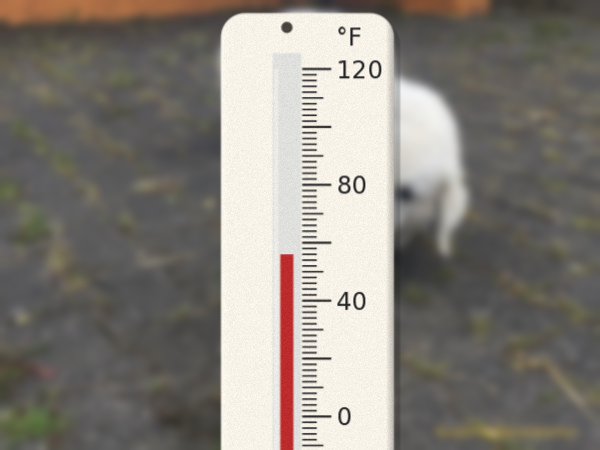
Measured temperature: 56 °F
